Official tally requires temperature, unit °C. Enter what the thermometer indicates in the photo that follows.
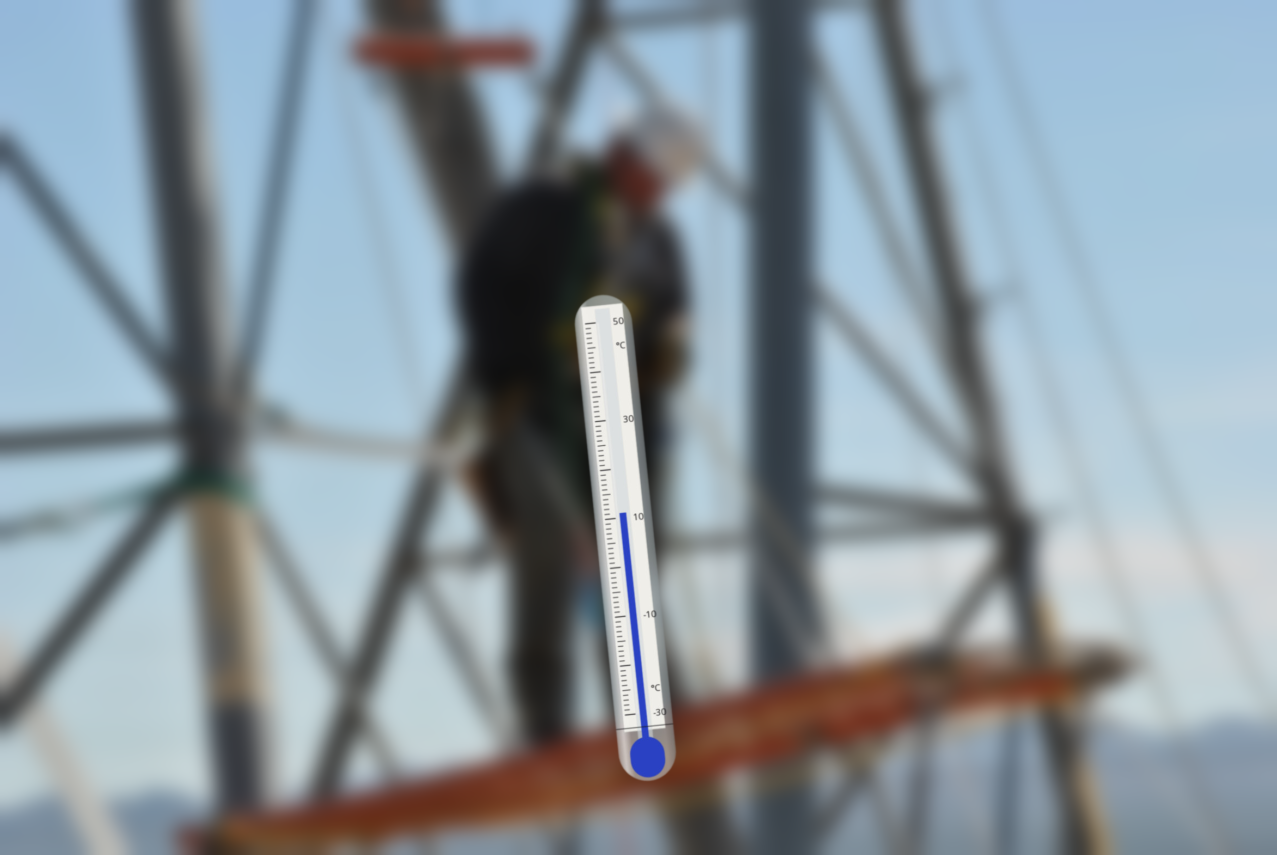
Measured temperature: 11 °C
